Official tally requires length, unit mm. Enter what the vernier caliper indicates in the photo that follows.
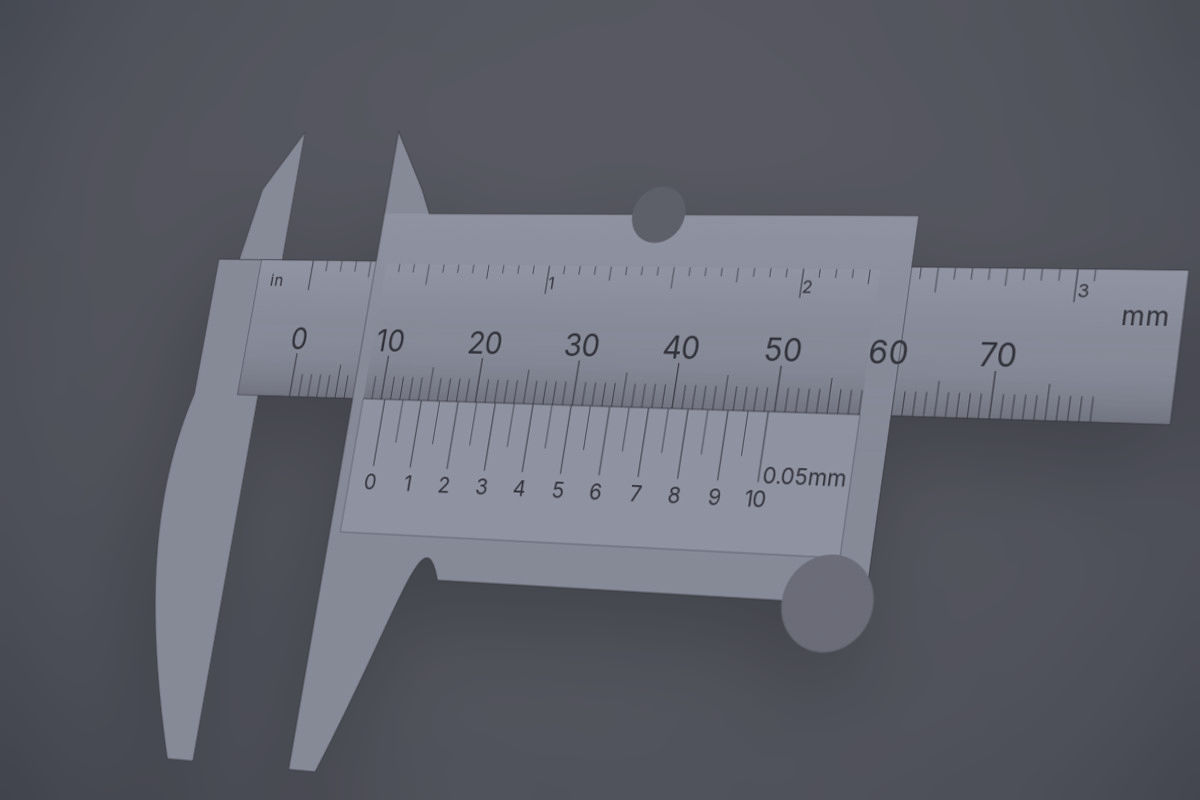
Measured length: 10.4 mm
